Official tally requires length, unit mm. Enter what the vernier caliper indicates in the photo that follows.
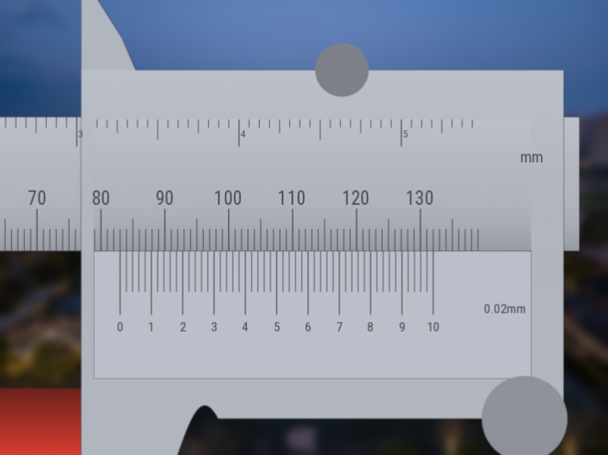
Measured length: 83.0 mm
